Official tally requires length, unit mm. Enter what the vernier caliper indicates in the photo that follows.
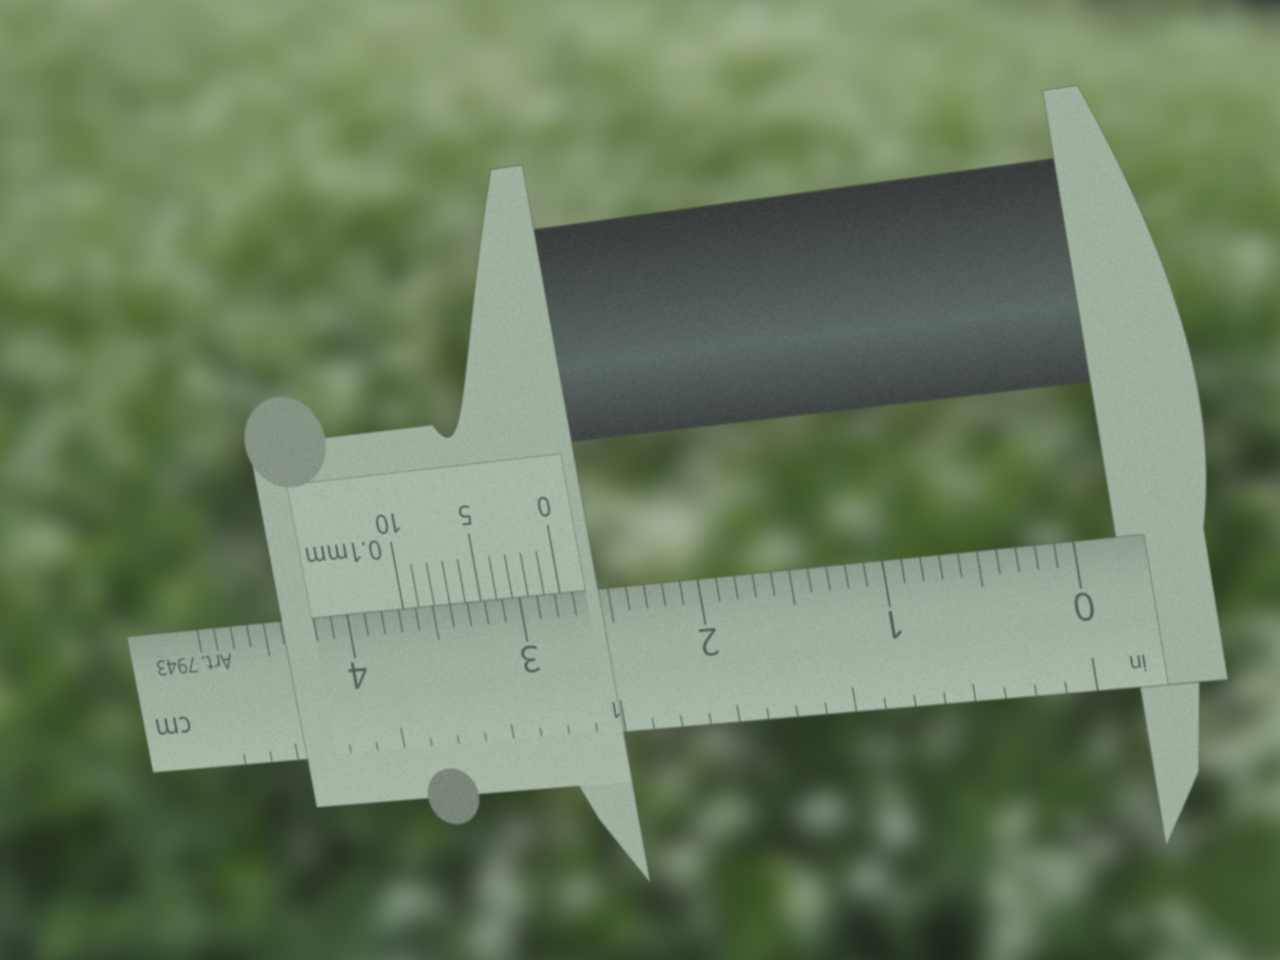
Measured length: 27.7 mm
